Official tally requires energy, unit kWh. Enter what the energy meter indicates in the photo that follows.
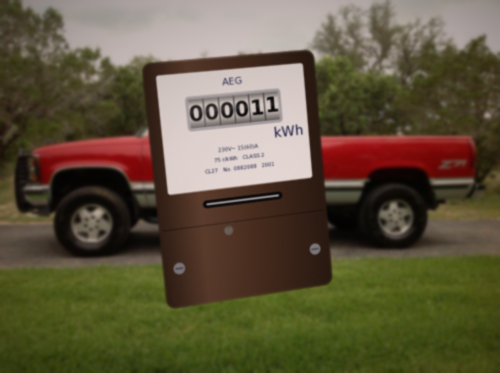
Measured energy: 11 kWh
